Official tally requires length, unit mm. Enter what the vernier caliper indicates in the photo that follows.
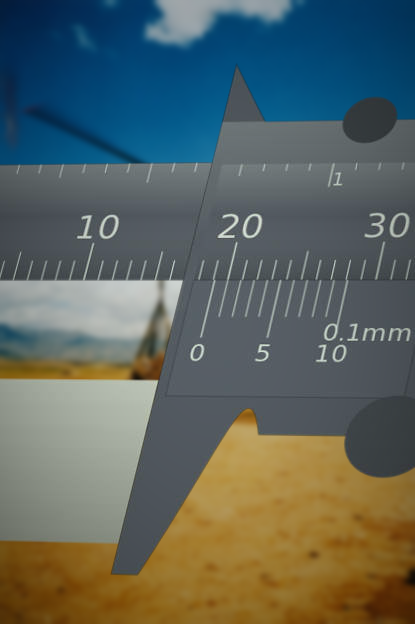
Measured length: 19.1 mm
